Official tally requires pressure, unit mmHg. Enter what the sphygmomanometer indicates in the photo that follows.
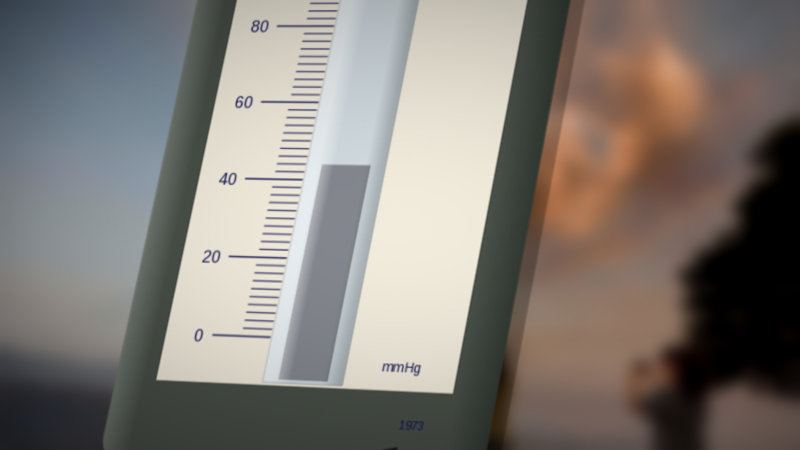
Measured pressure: 44 mmHg
